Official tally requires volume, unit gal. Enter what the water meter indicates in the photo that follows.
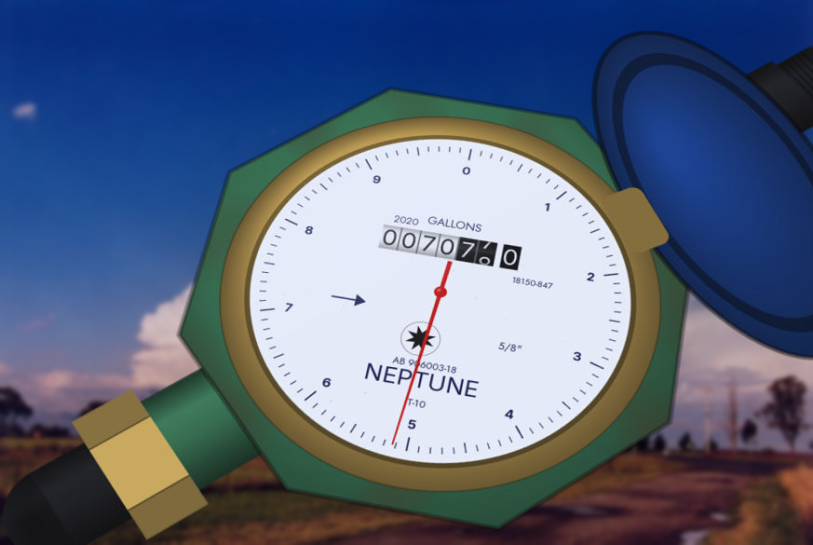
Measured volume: 70775.1 gal
